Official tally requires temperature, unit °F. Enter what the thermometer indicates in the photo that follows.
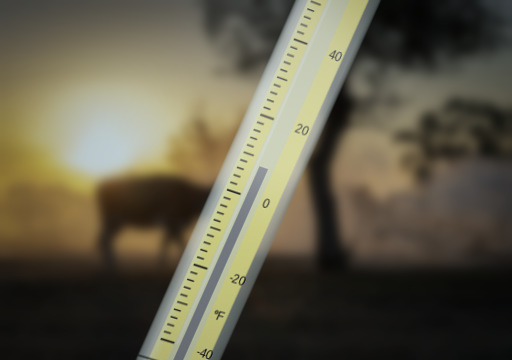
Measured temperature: 8 °F
